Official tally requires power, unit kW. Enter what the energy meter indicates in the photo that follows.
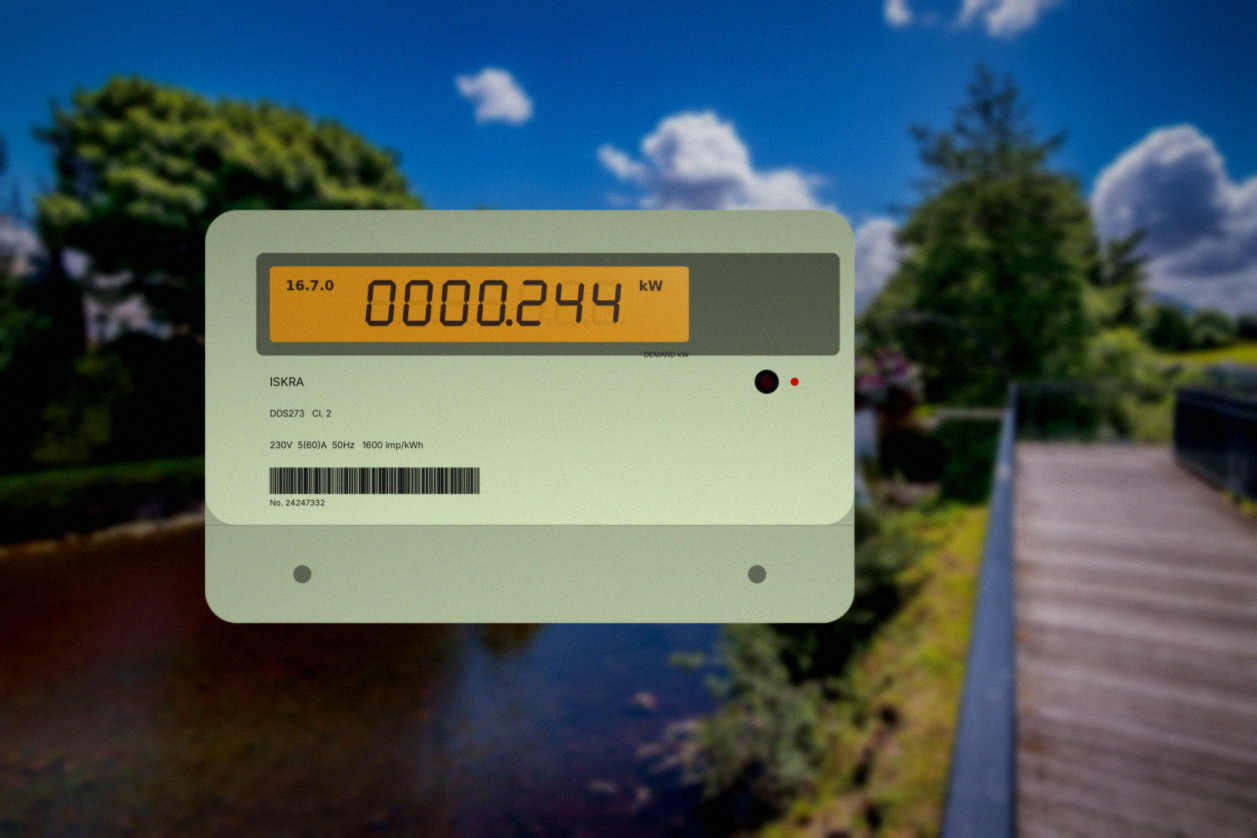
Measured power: 0.244 kW
